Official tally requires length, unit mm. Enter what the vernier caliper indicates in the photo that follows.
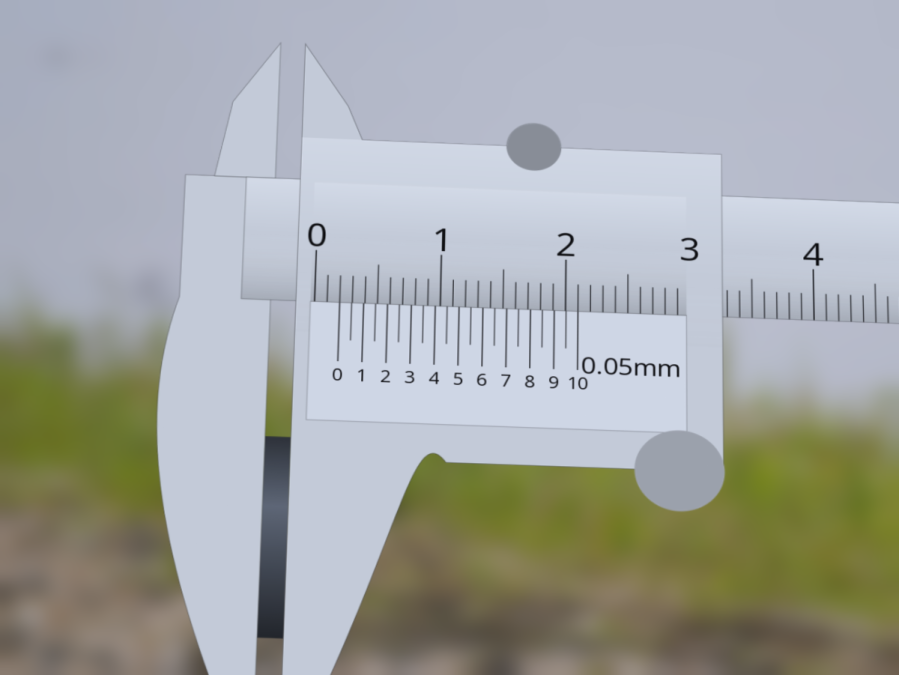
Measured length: 2.0 mm
